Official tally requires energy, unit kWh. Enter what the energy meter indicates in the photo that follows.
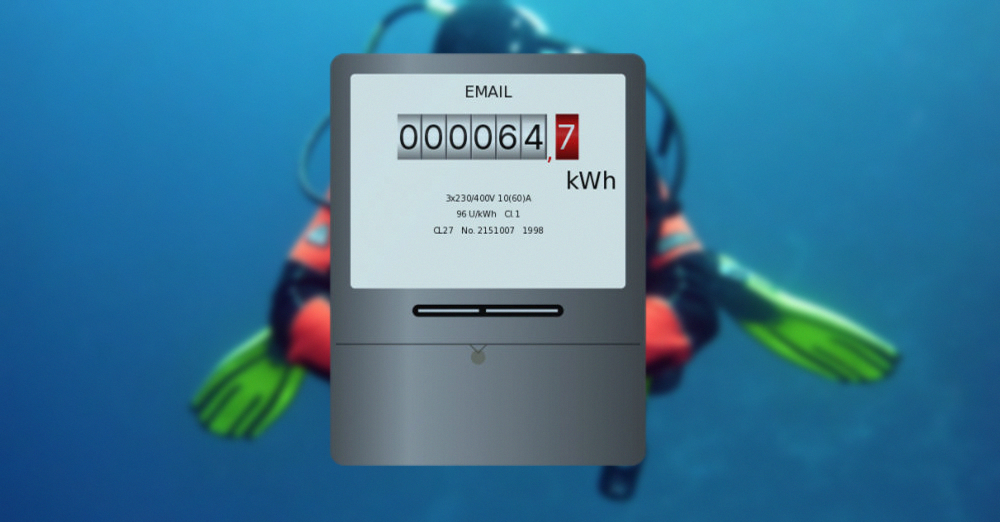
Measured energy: 64.7 kWh
